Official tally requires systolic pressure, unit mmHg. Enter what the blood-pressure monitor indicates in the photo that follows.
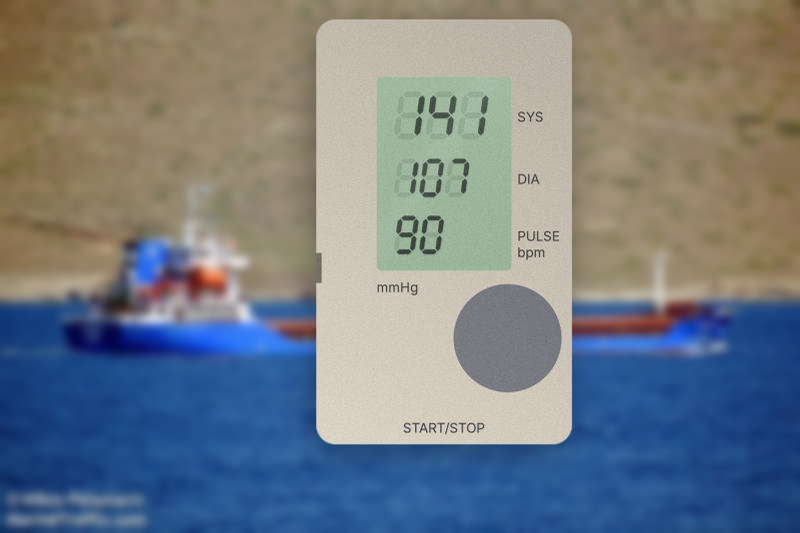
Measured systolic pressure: 141 mmHg
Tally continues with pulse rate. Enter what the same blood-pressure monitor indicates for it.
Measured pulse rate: 90 bpm
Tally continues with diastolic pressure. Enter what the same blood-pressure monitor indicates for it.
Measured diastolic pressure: 107 mmHg
